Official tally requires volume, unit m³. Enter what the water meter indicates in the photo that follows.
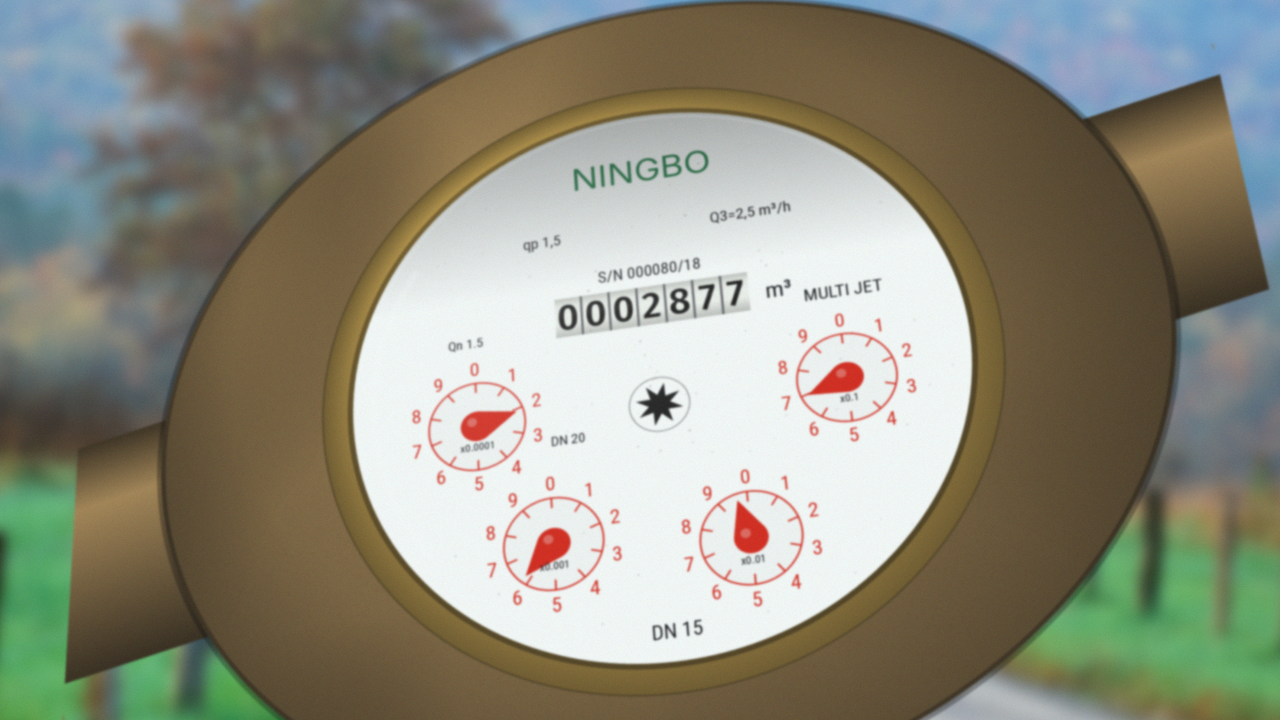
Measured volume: 2877.6962 m³
